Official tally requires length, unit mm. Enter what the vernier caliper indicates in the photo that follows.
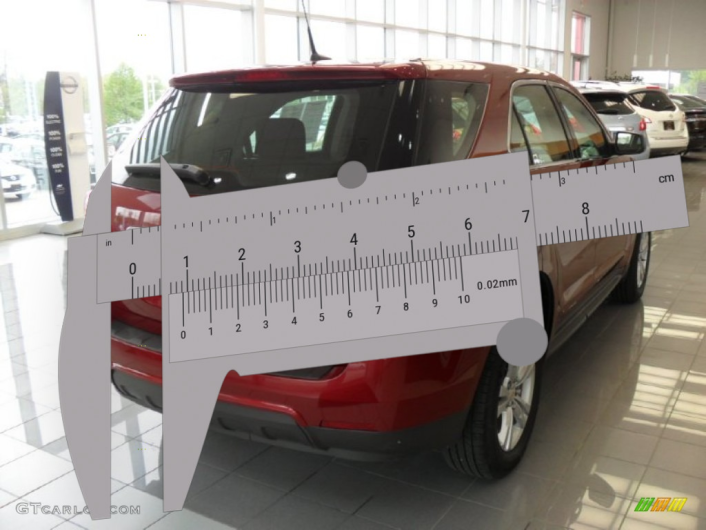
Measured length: 9.2 mm
